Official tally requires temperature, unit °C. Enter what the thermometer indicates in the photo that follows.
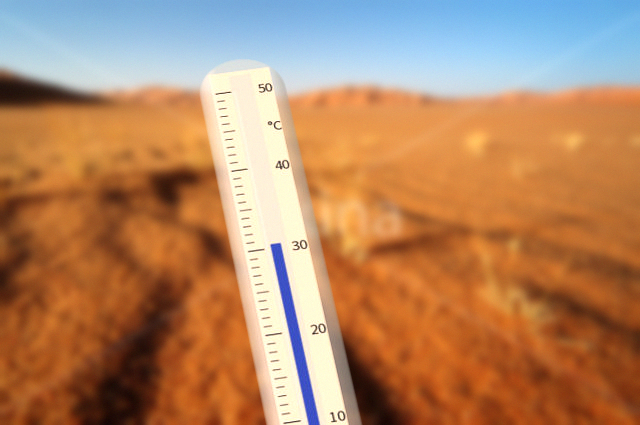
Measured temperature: 30.5 °C
